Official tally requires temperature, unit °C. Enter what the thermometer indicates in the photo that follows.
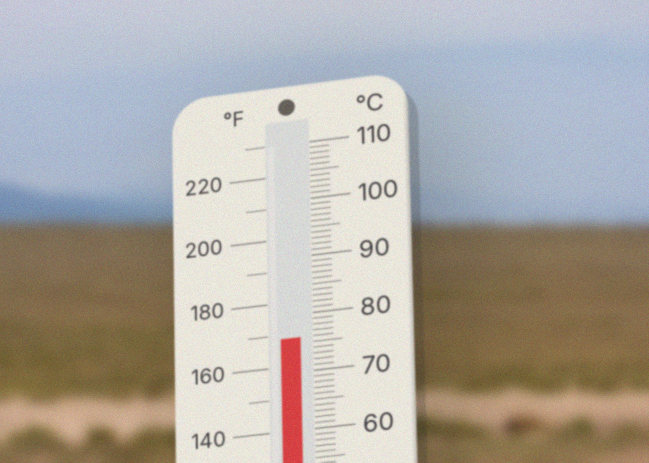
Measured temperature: 76 °C
